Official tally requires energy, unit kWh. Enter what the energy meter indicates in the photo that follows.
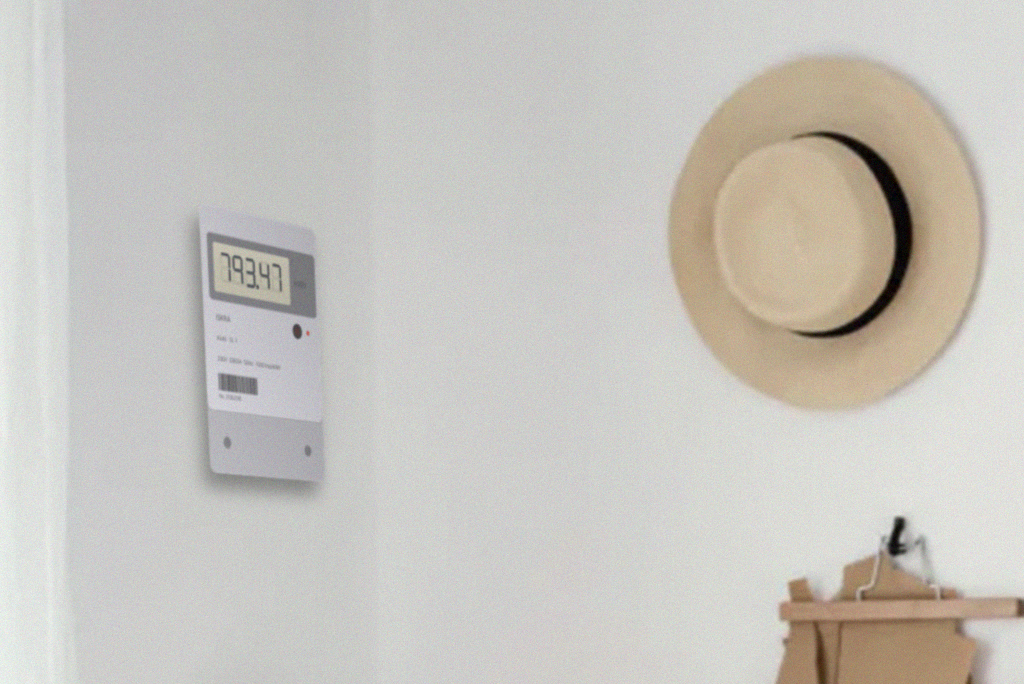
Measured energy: 793.47 kWh
